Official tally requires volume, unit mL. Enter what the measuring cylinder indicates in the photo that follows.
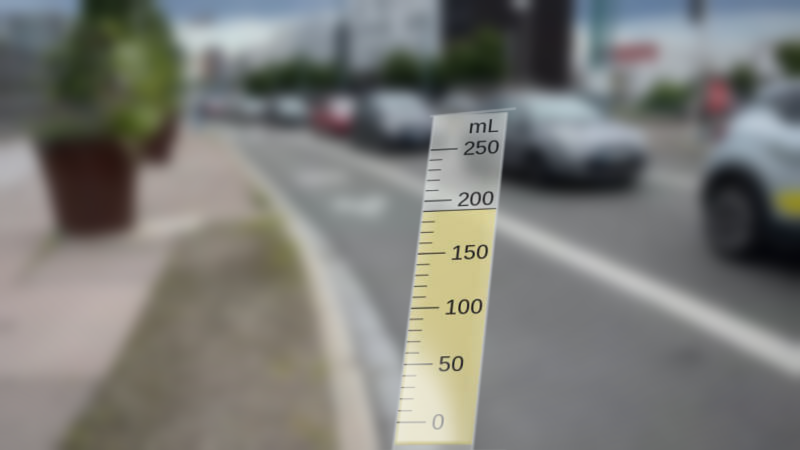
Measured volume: 190 mL
